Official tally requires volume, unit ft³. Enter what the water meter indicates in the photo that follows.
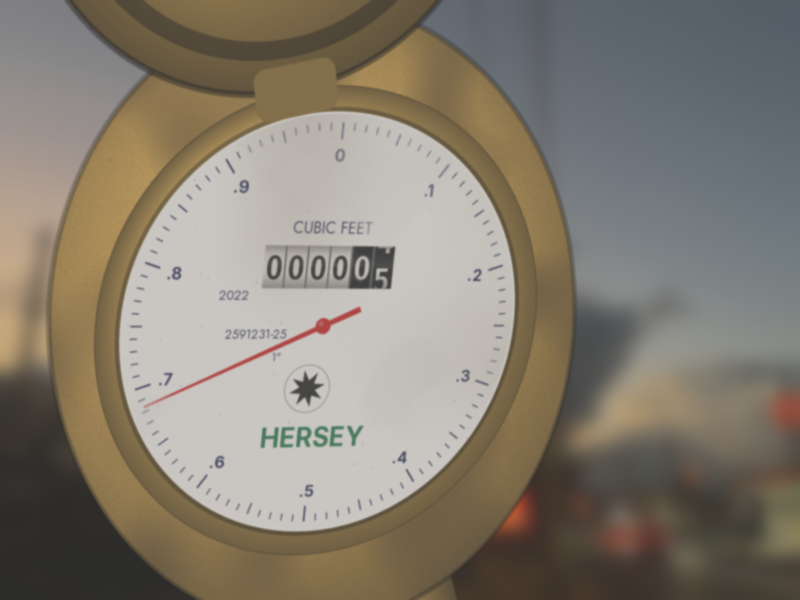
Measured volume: 4.68 ft³
